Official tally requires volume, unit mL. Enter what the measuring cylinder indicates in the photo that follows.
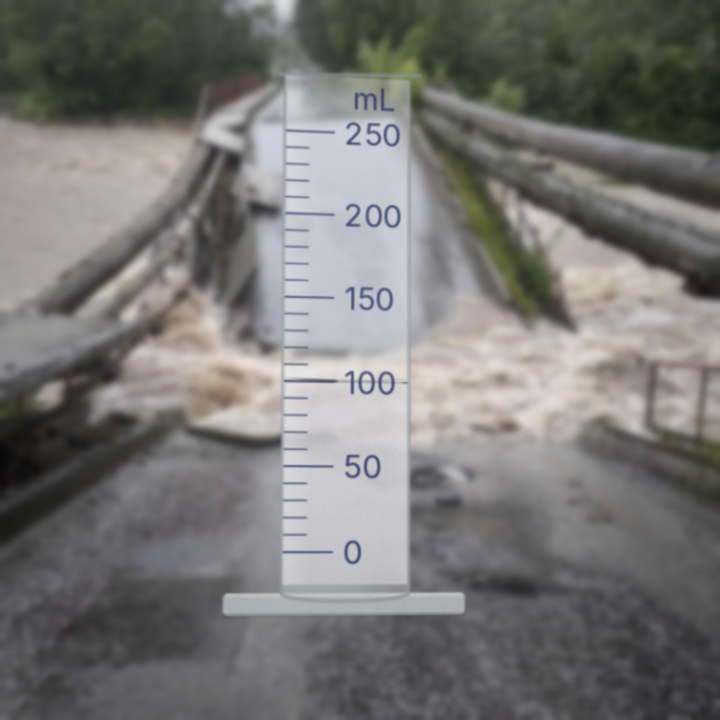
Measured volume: 100 mL
